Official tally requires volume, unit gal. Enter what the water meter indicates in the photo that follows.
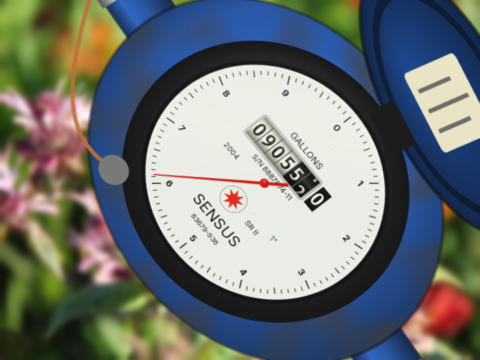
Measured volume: 905516.1 gal
